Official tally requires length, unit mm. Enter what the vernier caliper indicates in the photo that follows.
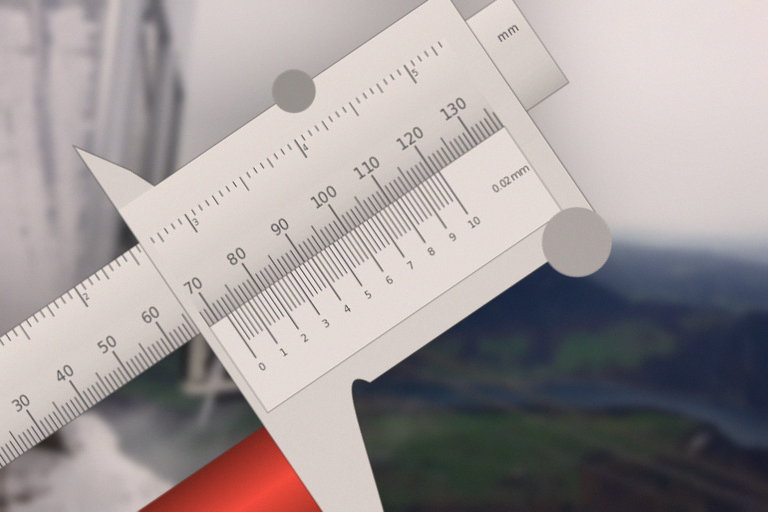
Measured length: 72.0 mm
